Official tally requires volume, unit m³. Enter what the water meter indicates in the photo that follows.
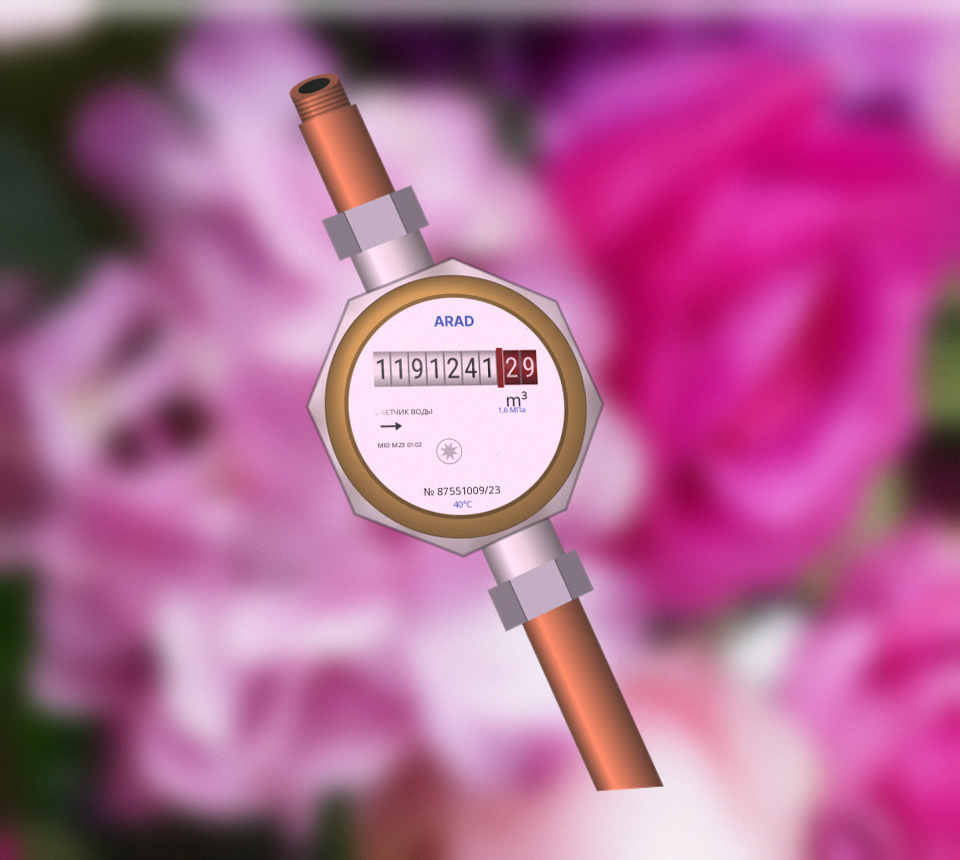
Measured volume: 1191241.29 m³
